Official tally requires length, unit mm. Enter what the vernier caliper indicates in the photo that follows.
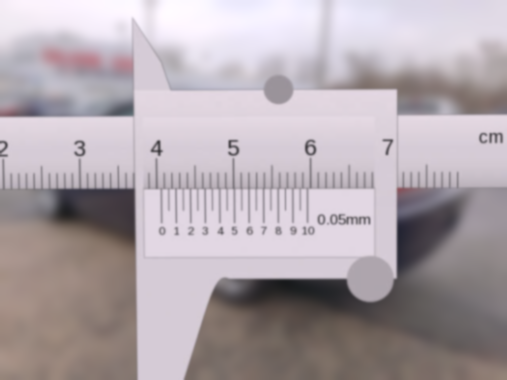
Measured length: 40.6 mm
